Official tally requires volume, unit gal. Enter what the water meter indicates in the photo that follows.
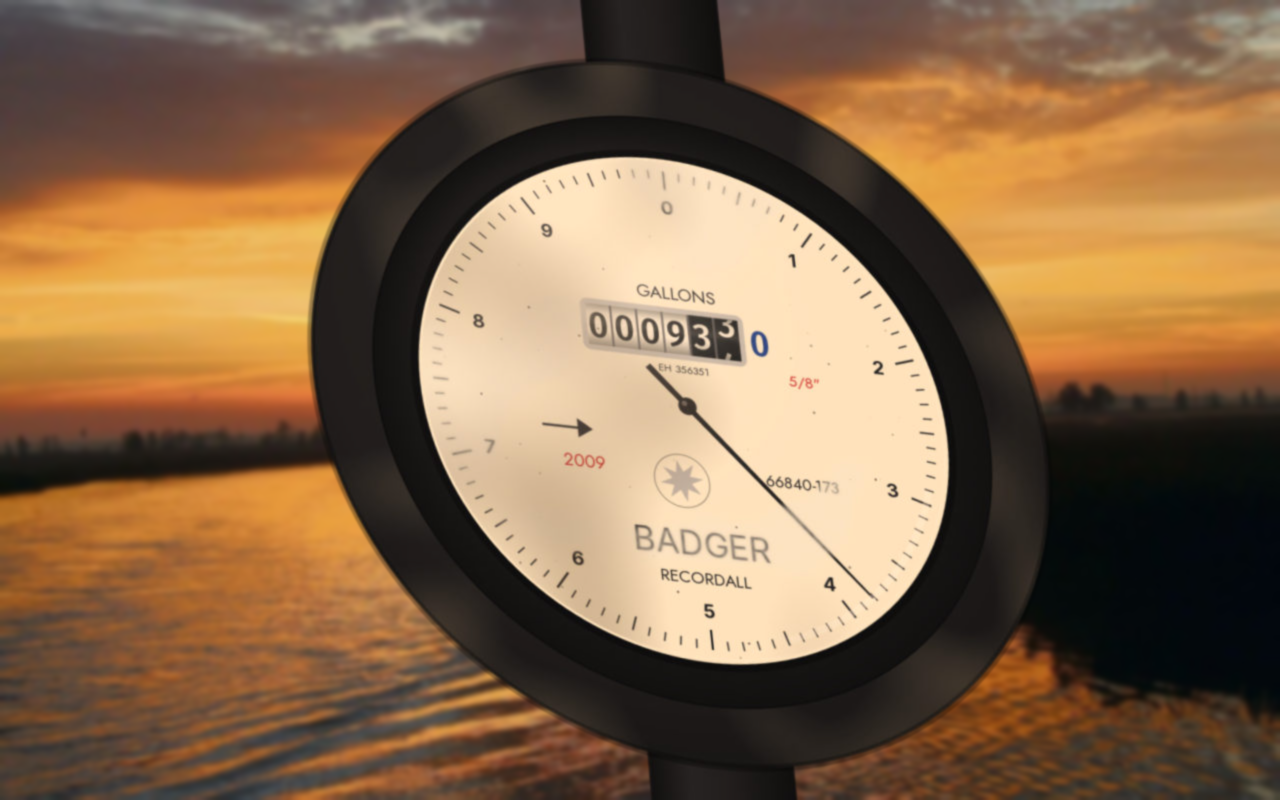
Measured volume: 9333.8 gal
